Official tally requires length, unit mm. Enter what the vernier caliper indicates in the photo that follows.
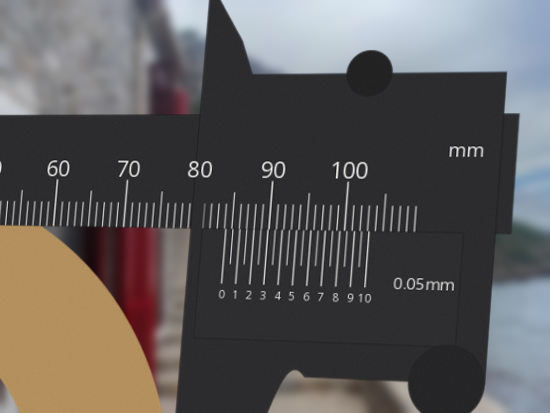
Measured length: 84.2 mm
